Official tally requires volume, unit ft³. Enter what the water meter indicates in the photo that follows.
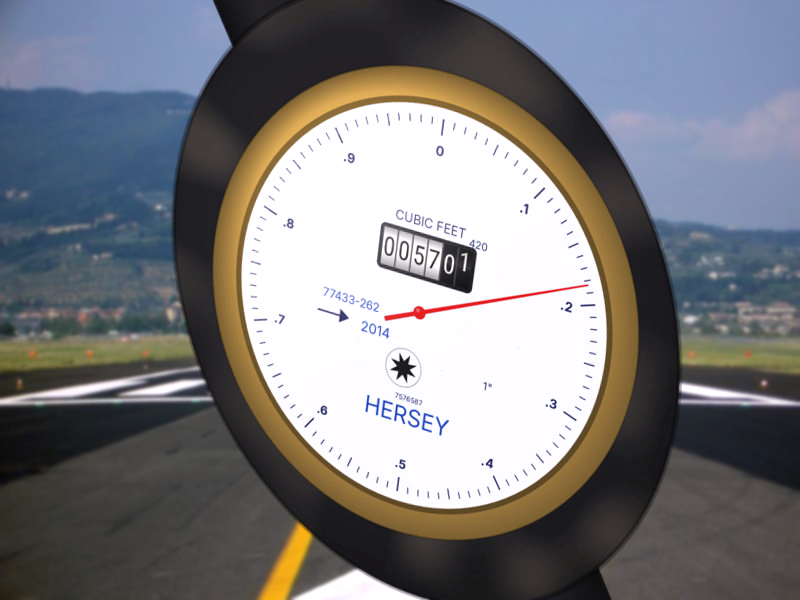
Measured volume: 5701.18 ft³
